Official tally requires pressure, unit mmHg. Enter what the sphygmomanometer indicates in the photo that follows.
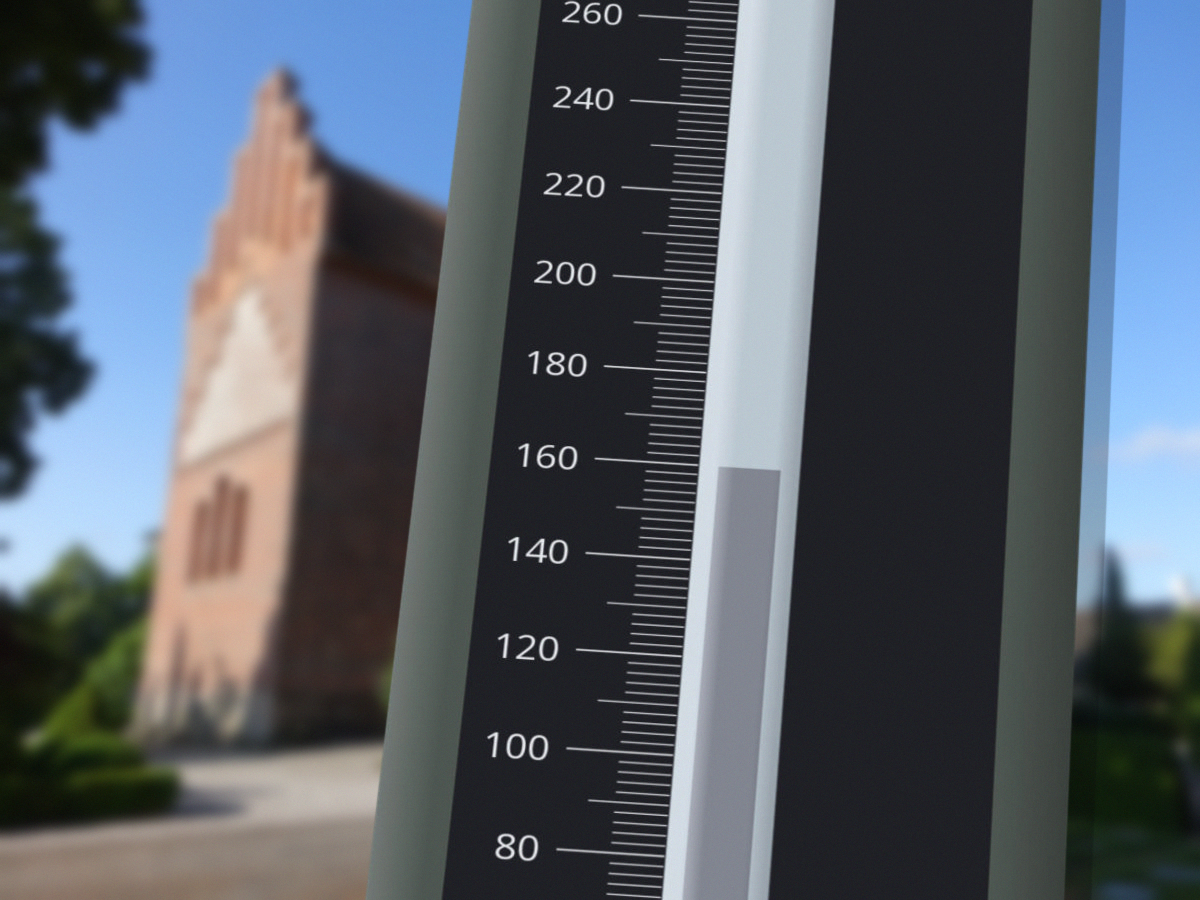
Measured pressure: 160 mmHg
